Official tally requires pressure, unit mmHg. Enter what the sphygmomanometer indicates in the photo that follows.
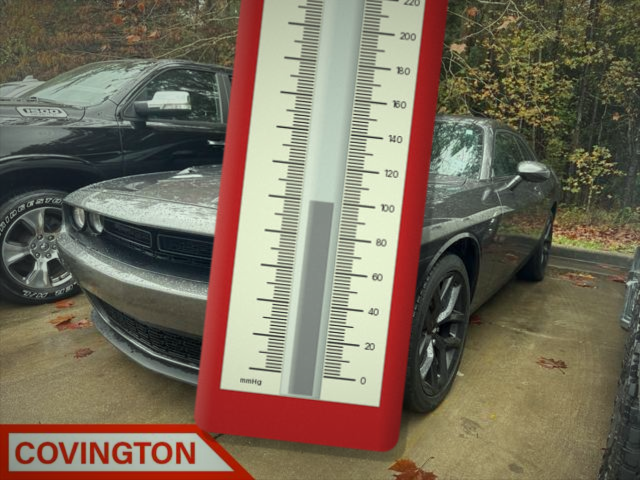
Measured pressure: 100 mmHg
